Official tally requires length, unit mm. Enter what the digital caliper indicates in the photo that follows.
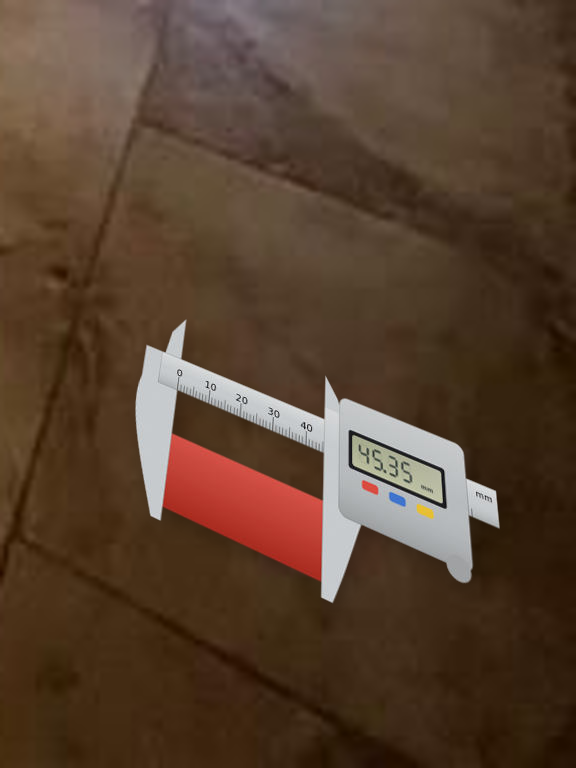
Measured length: 45.35 mm
